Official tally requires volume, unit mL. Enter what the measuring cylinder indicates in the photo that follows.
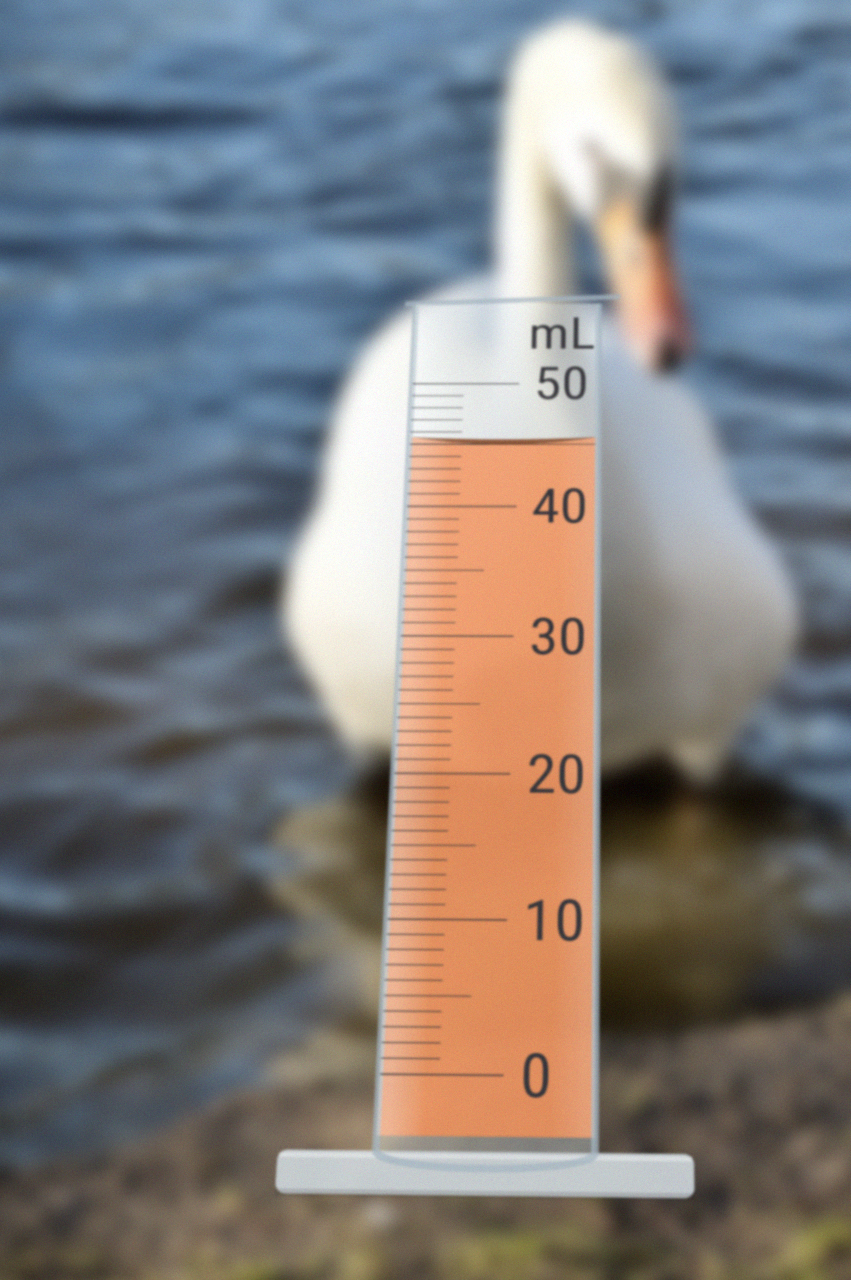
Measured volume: 45 mL
